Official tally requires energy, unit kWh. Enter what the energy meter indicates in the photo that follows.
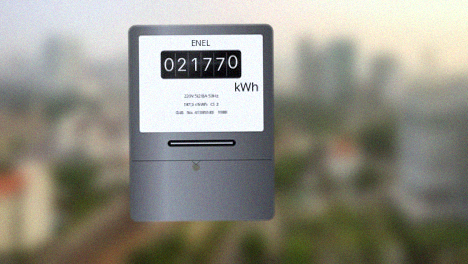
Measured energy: 21770 kWh
